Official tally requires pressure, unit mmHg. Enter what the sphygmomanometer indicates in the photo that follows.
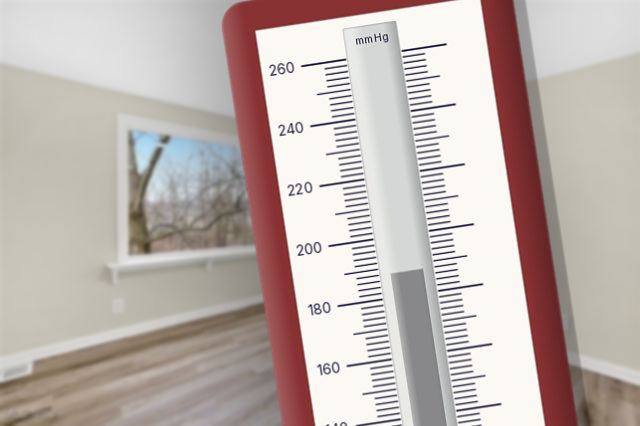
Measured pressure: 188 mmHg
